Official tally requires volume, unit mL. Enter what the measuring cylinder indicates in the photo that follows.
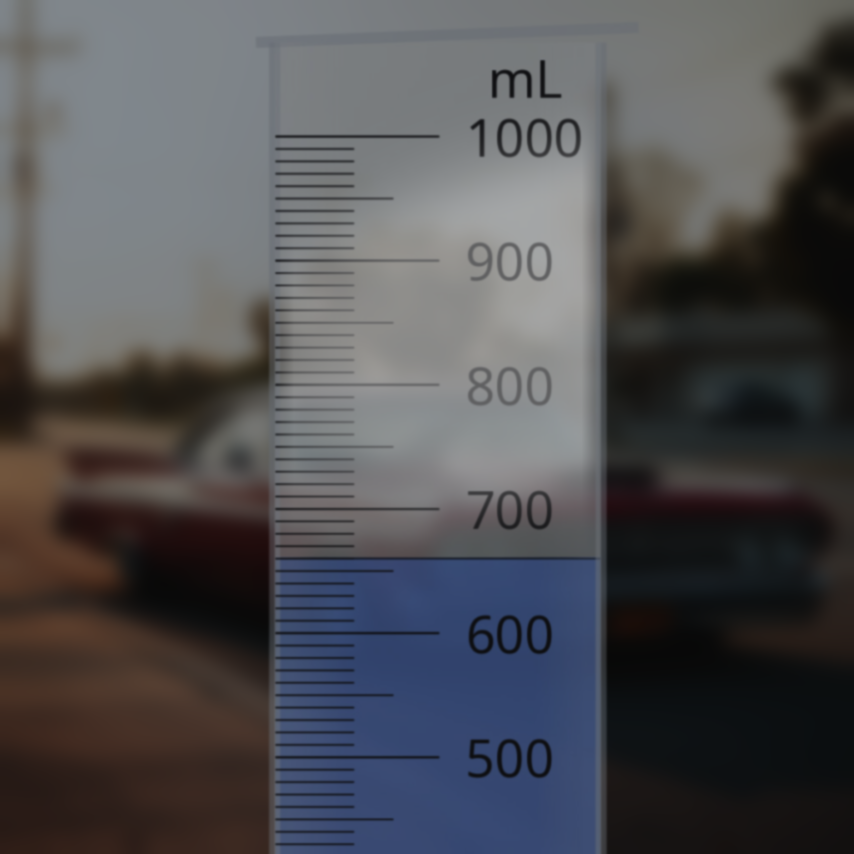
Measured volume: 660 mL
